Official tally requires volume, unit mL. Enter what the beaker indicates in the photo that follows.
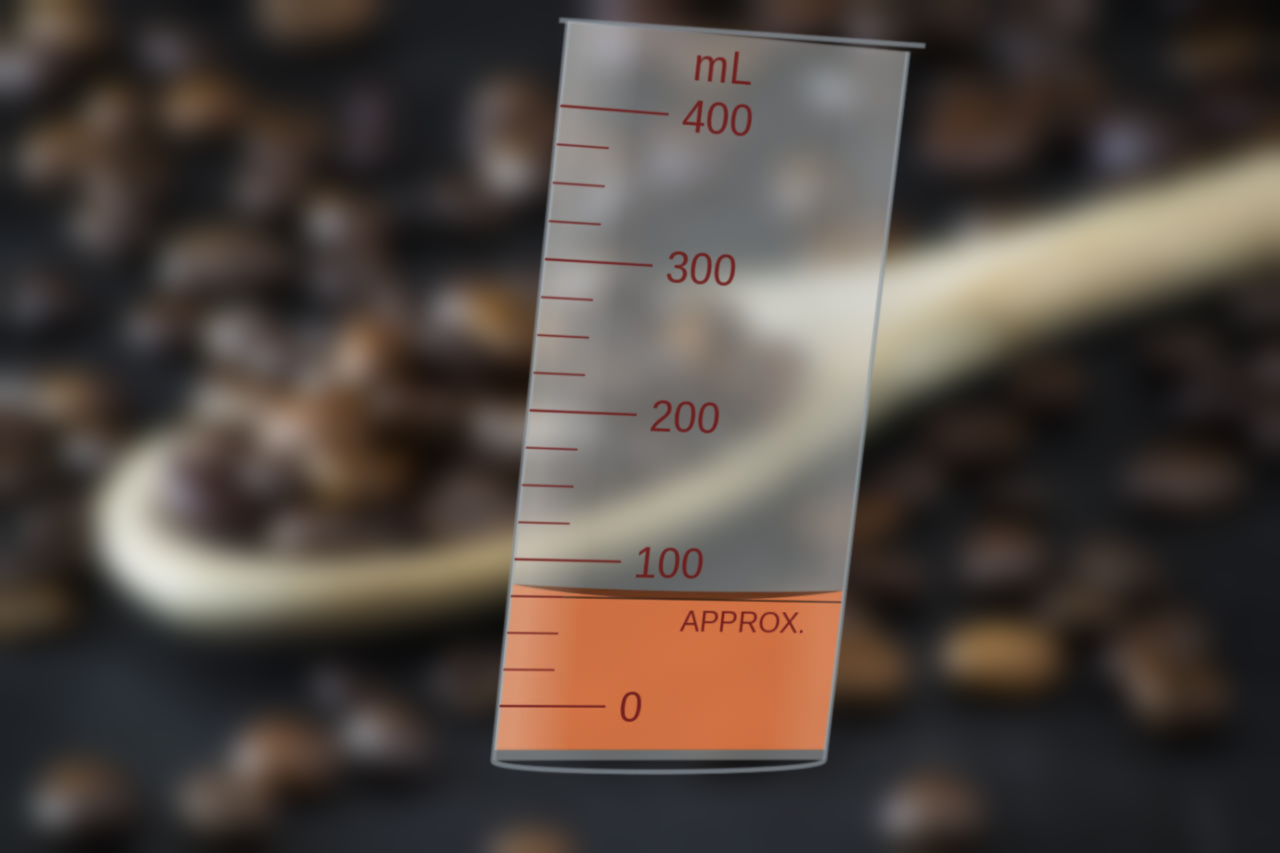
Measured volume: 75 mL
